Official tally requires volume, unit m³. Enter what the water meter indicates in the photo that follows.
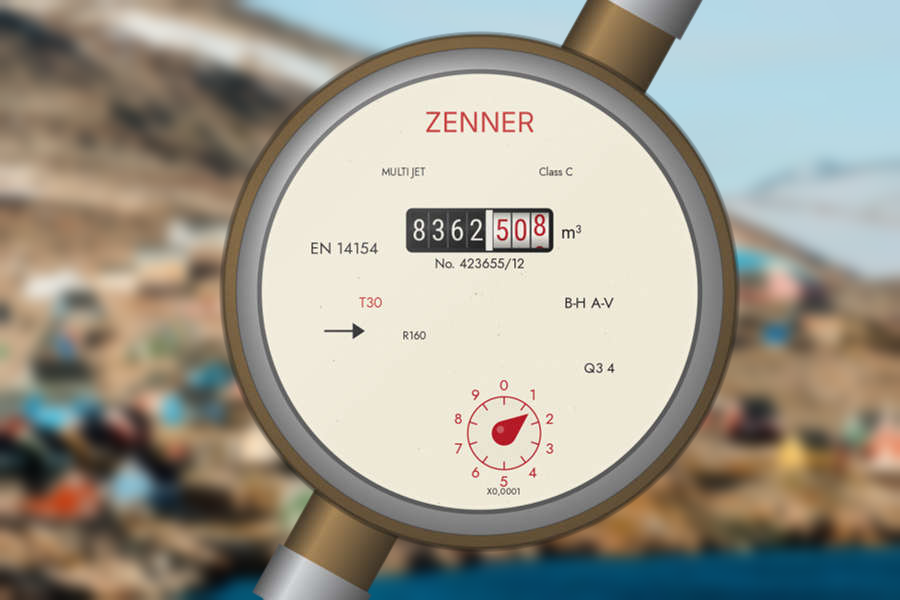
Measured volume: 8362.5081 m³
